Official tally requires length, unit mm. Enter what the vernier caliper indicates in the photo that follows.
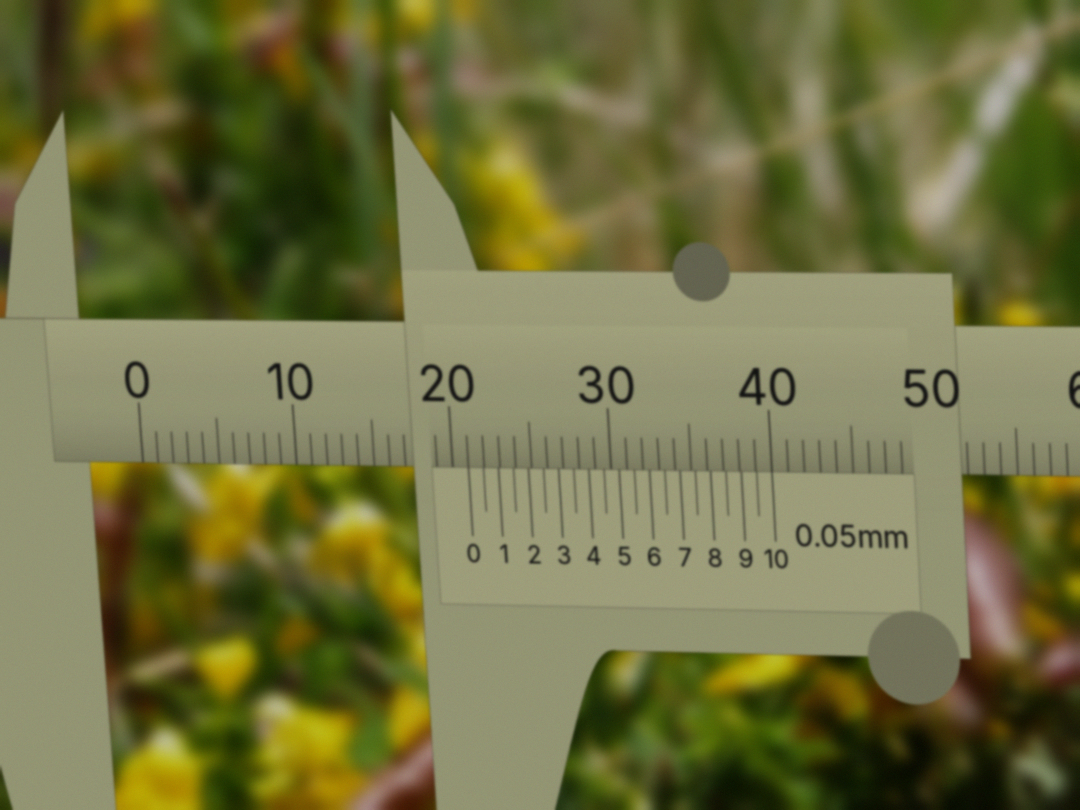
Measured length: 21.0 mm
